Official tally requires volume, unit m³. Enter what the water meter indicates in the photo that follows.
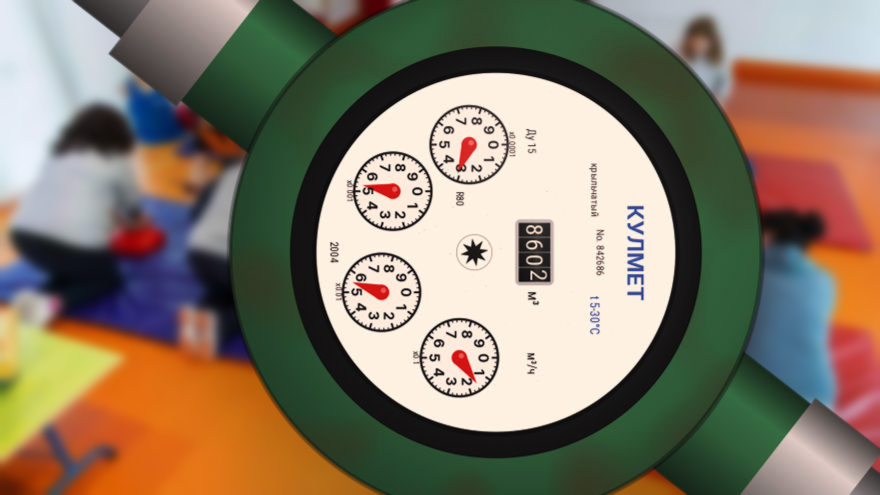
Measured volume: 8602.1553 m³
